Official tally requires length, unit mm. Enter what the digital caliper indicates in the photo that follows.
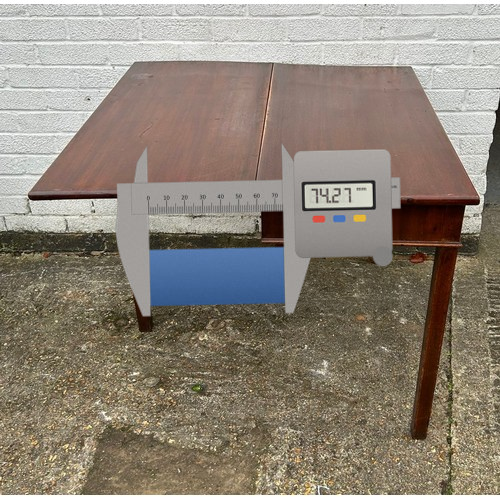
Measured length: 74.27 mm
